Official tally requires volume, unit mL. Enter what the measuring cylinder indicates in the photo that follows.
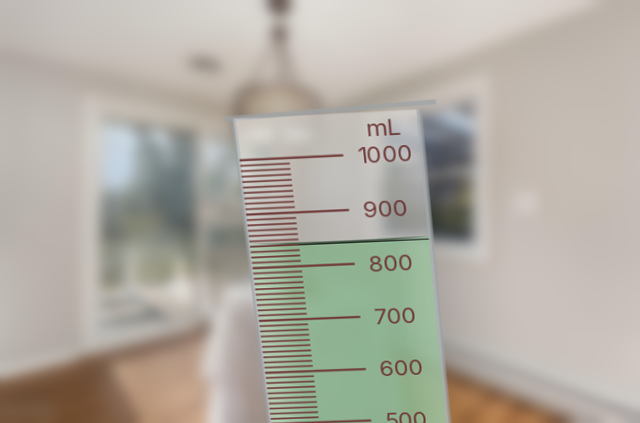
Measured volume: 840 mL
